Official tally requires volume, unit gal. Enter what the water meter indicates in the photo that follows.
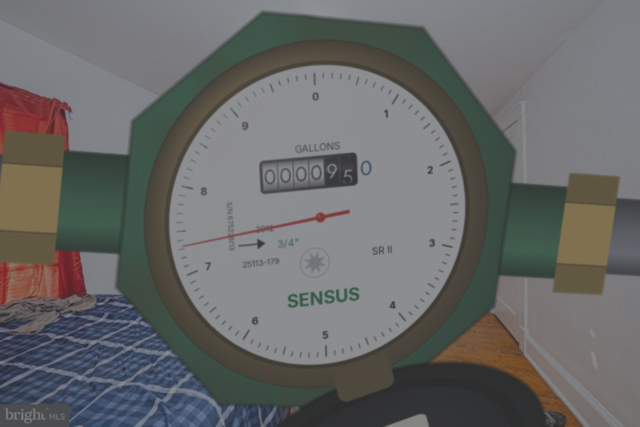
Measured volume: 947.3 gal
